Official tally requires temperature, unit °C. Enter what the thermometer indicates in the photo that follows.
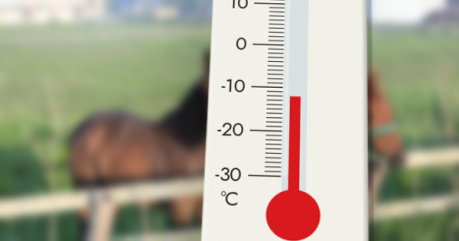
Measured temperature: -12 °C
